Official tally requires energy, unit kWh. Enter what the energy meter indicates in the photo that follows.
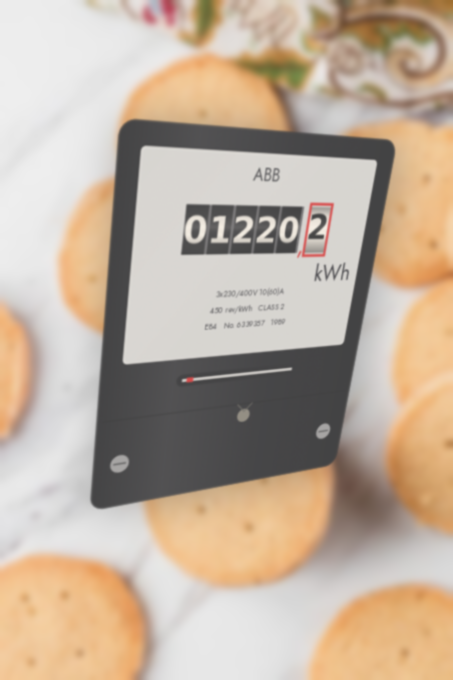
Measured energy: 1220.2 kWh
